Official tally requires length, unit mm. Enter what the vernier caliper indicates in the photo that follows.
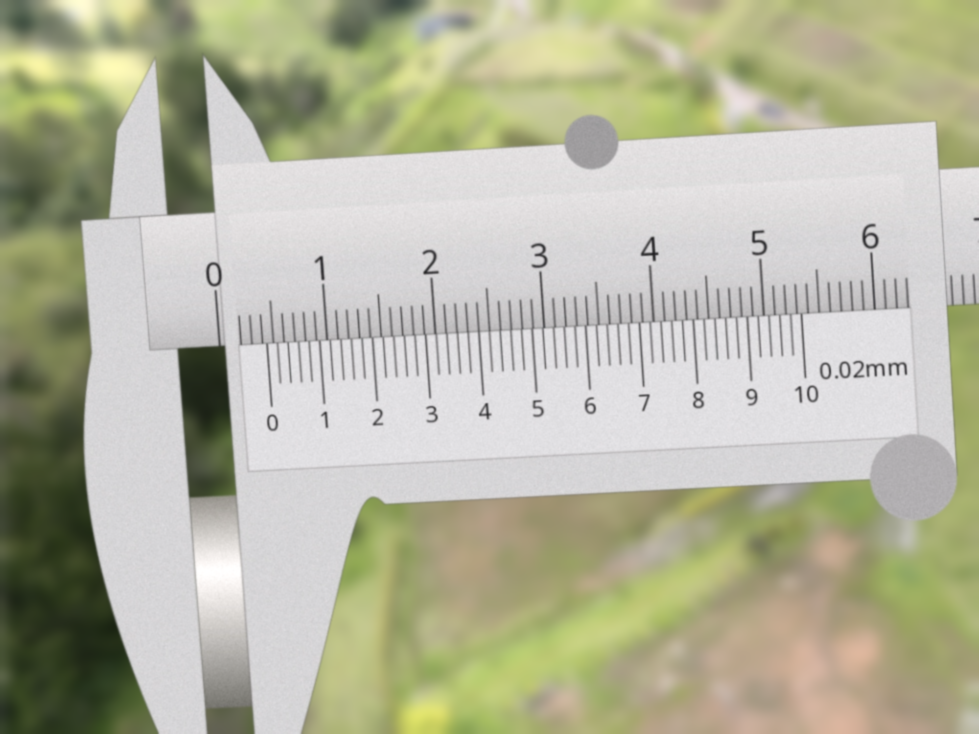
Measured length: 4.4 mm
